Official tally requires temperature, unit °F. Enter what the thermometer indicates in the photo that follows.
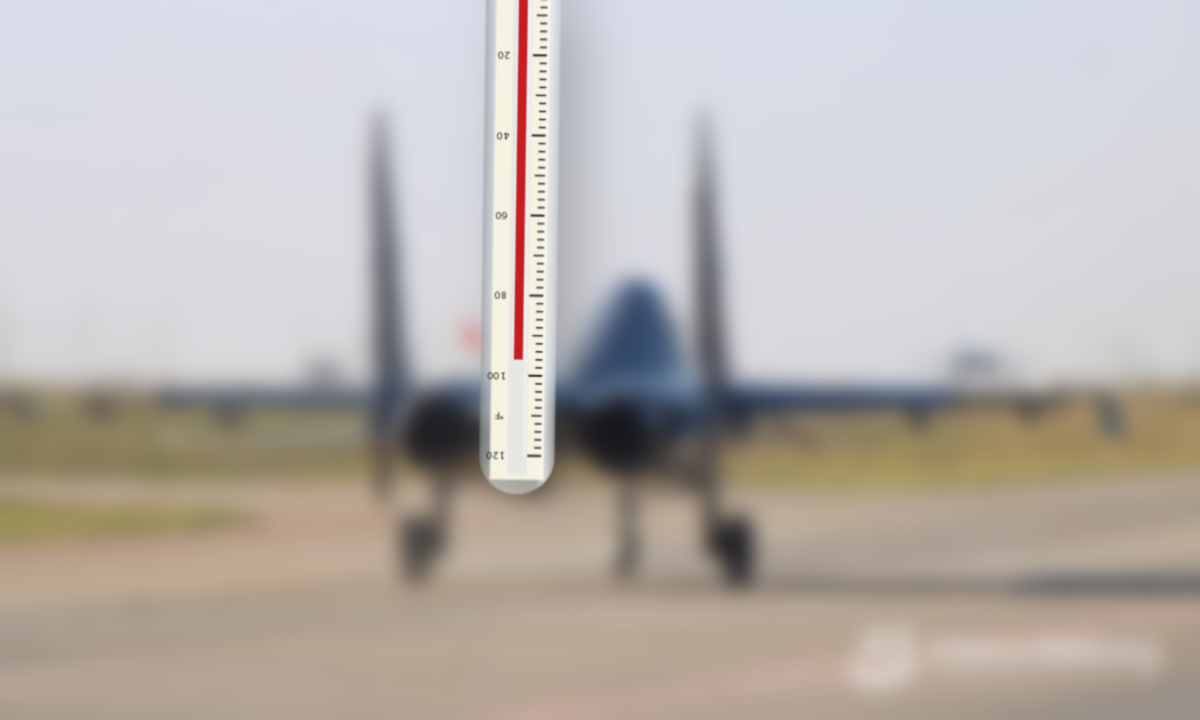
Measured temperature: 96 °F
